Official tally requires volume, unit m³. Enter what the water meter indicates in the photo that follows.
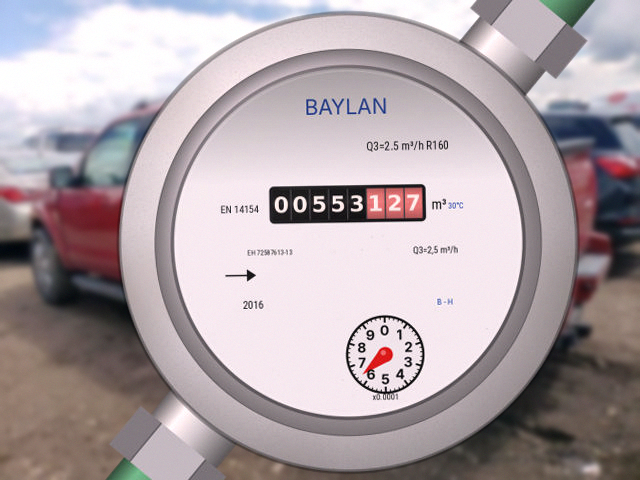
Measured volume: 553.1276 m³
